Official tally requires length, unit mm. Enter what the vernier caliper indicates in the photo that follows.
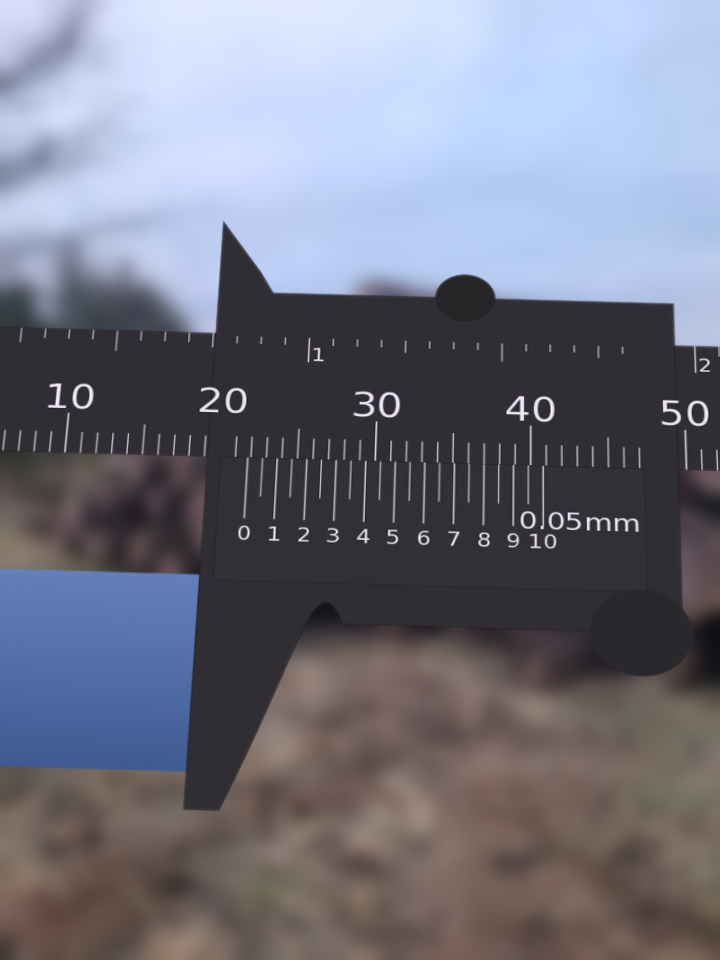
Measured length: 21.8 mm
